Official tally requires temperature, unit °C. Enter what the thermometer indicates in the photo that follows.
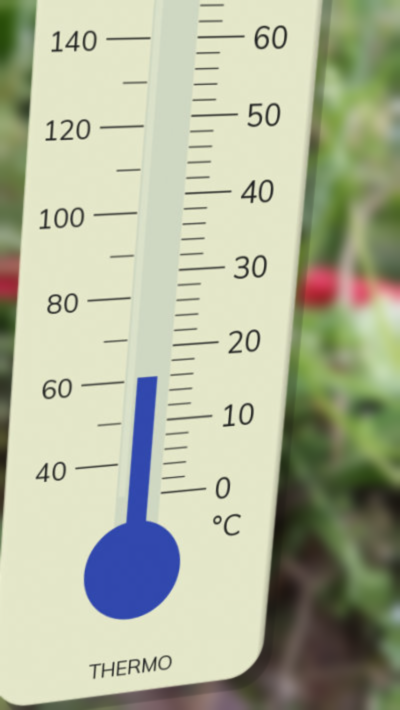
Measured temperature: 16 °C
